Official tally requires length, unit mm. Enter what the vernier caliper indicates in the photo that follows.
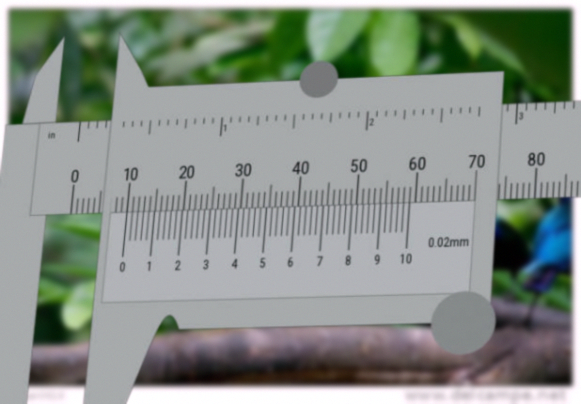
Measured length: 10.0 mm
